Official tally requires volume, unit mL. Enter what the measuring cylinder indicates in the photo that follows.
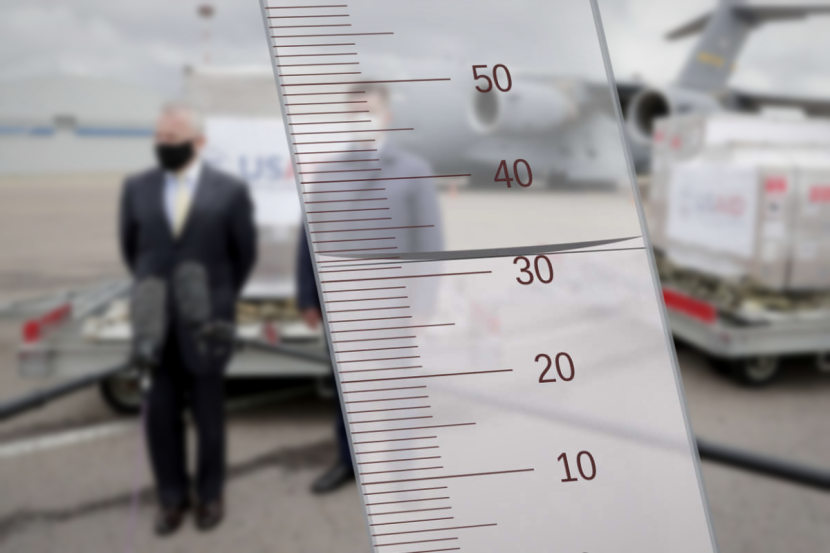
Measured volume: 31.5 mL
